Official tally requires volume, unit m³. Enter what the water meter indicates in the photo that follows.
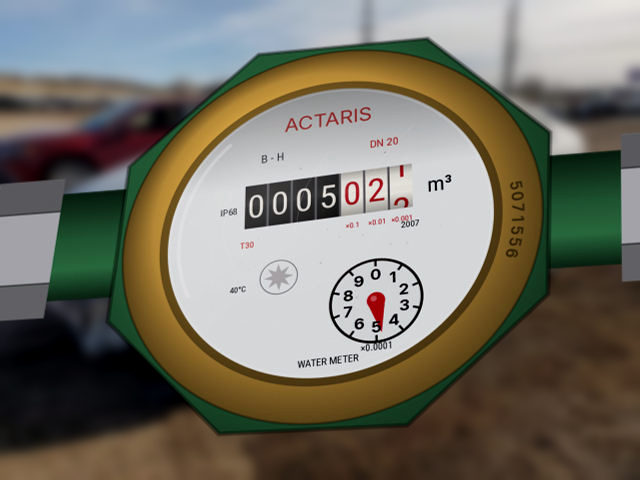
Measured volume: 5.0214 m³
